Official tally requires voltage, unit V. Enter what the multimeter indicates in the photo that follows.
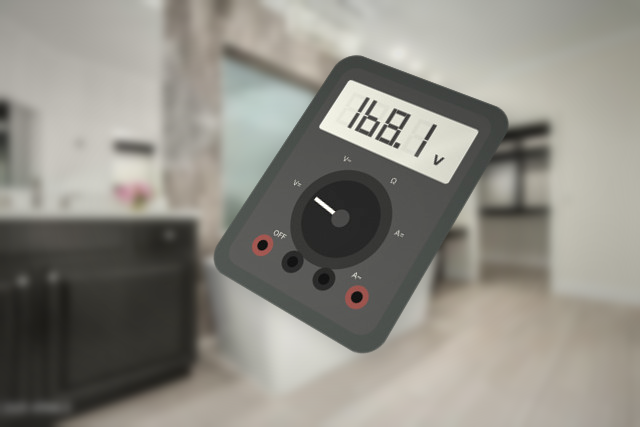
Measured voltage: 168.1 V
